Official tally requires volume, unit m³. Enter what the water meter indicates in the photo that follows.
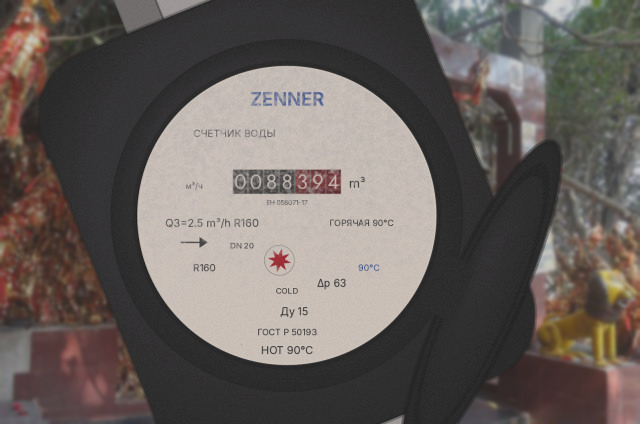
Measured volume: 88.394 m³
